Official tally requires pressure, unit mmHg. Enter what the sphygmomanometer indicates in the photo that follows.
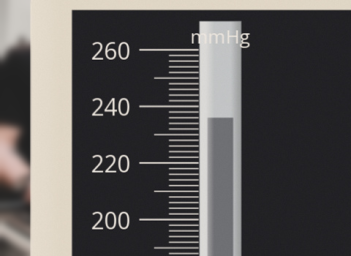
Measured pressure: 236 mmHg
